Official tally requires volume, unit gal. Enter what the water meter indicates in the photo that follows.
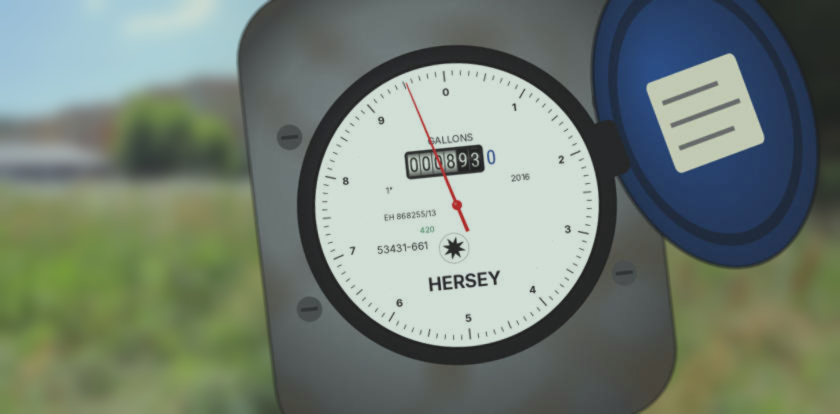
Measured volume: 8929.5 gal
